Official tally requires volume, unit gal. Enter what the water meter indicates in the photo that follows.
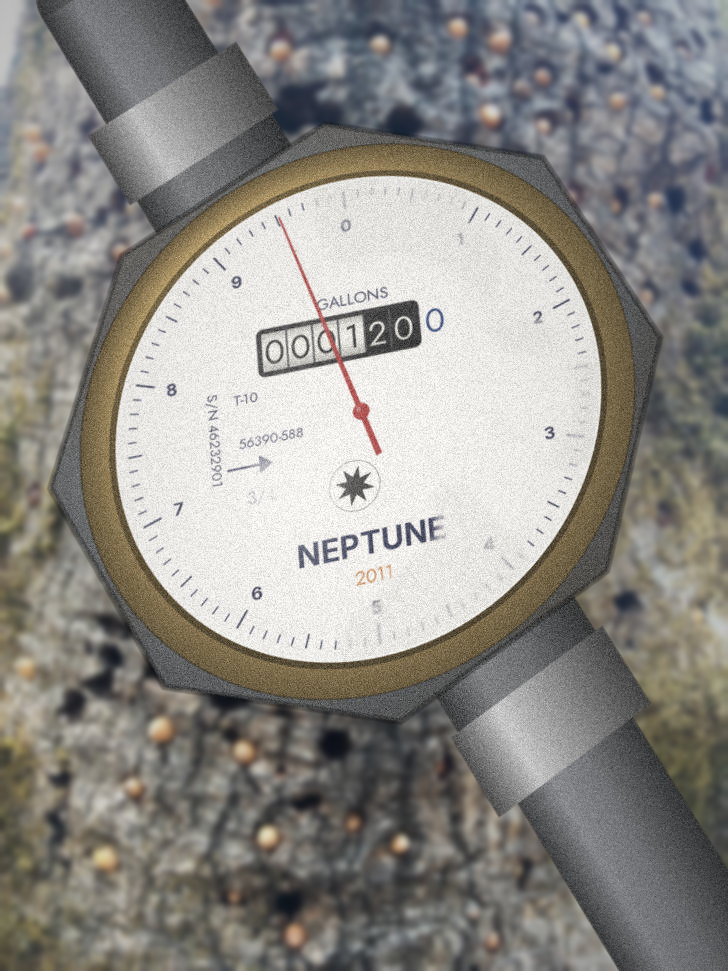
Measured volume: 1199.5 gal
